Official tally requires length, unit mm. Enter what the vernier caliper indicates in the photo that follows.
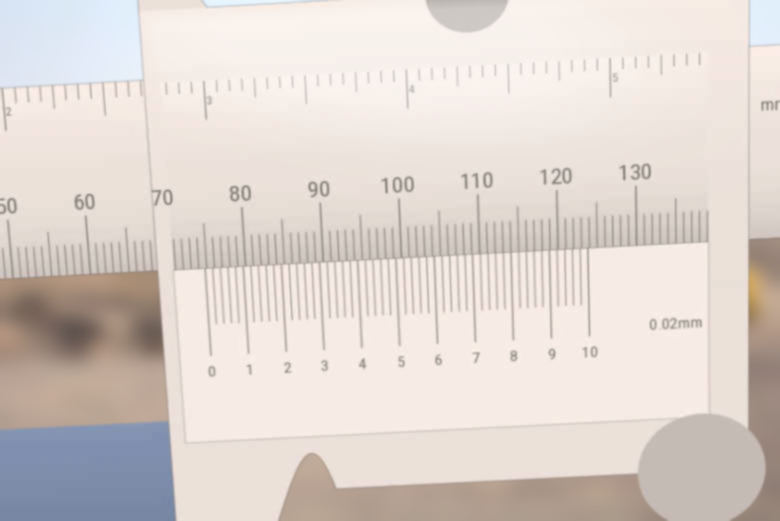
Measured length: 74.8 mm
